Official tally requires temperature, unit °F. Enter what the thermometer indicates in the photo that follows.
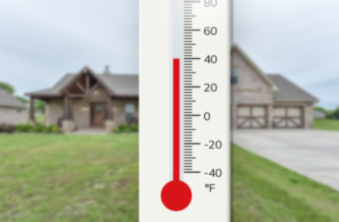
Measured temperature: 40 °F
